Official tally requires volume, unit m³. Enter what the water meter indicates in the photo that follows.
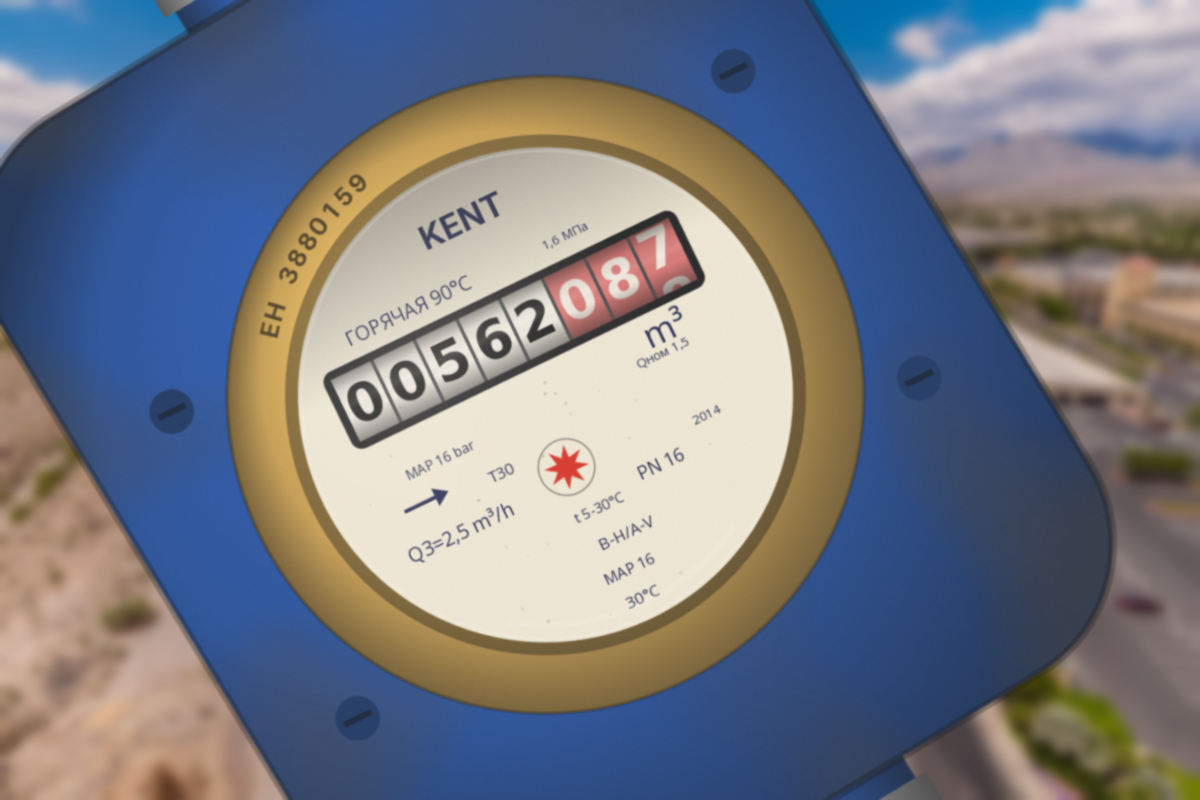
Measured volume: 562.087 m³
